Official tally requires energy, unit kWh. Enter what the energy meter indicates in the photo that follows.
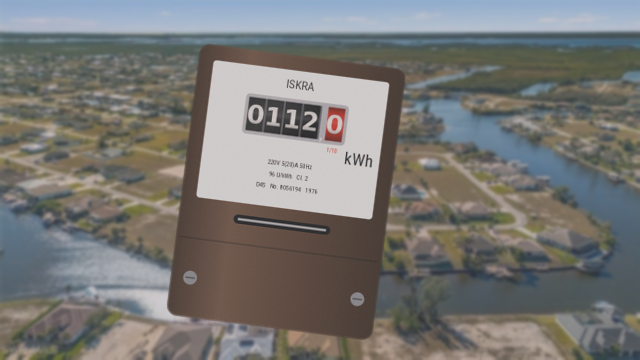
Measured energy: 112.0 kWh
